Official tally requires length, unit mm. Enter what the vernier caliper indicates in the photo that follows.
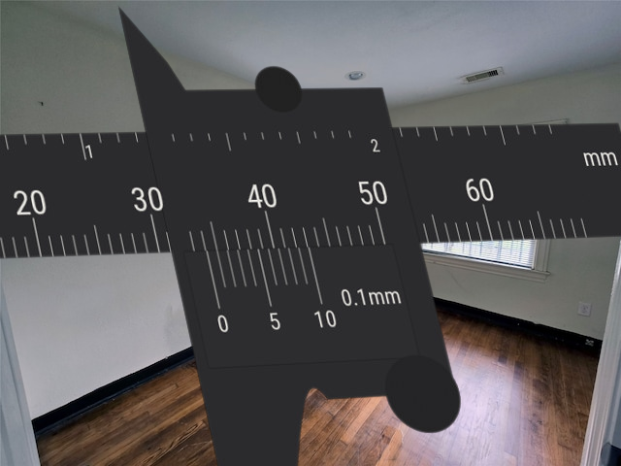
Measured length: 34.1 mm
